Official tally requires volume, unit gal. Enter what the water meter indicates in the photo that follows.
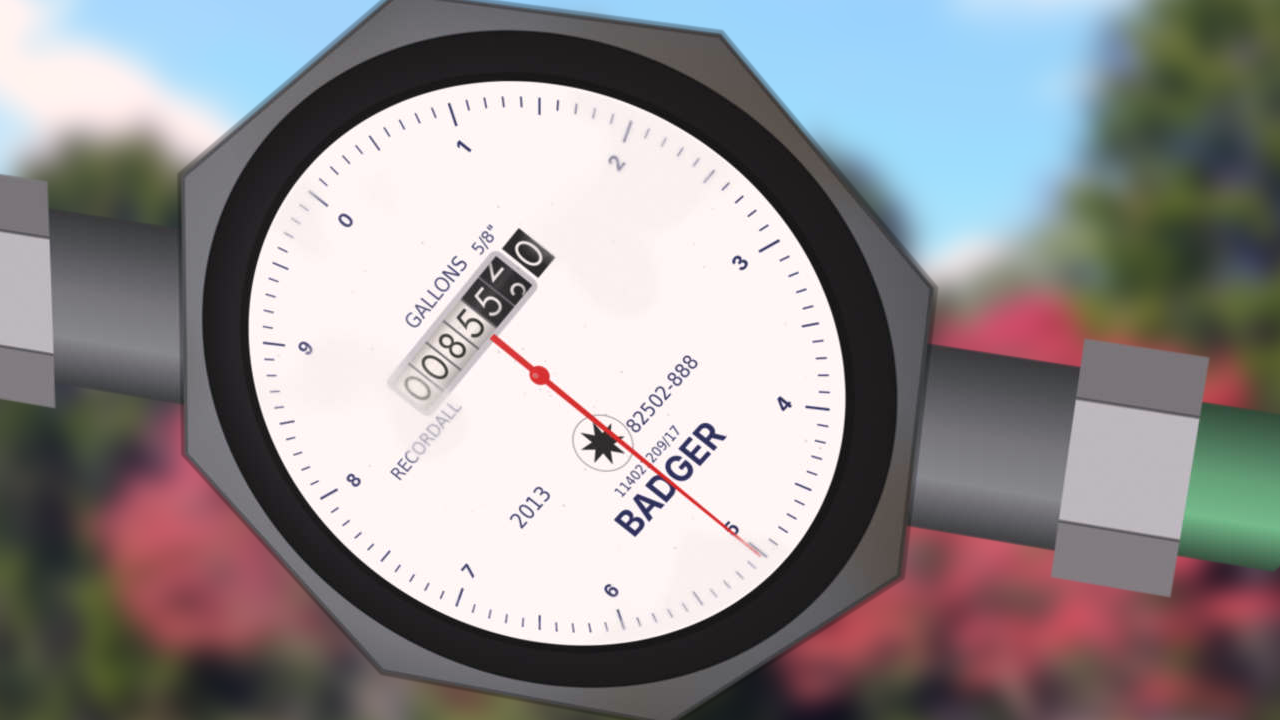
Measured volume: 85525.0 gal
